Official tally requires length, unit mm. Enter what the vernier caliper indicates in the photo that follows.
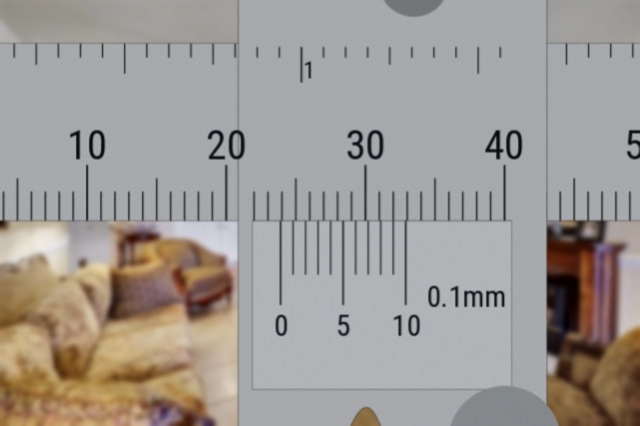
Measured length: 23.9 mm
